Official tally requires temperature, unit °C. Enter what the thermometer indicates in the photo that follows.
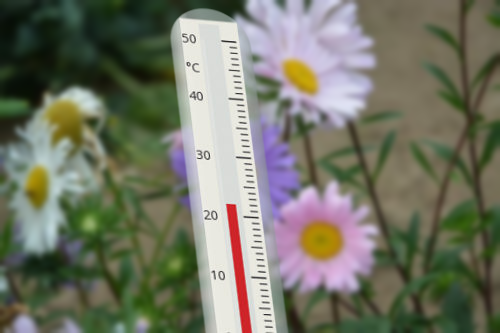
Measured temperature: 22 °C
